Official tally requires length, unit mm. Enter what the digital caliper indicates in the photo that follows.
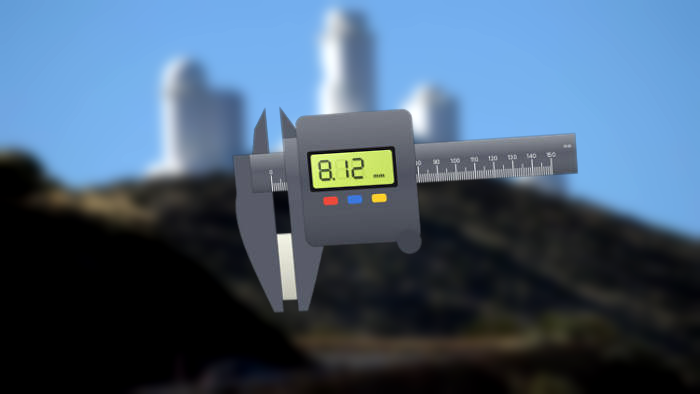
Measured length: 8.12 mm
